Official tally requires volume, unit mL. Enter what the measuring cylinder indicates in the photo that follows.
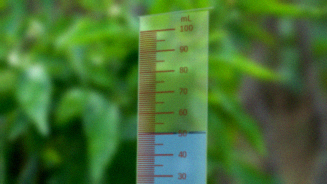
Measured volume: 50 mL
